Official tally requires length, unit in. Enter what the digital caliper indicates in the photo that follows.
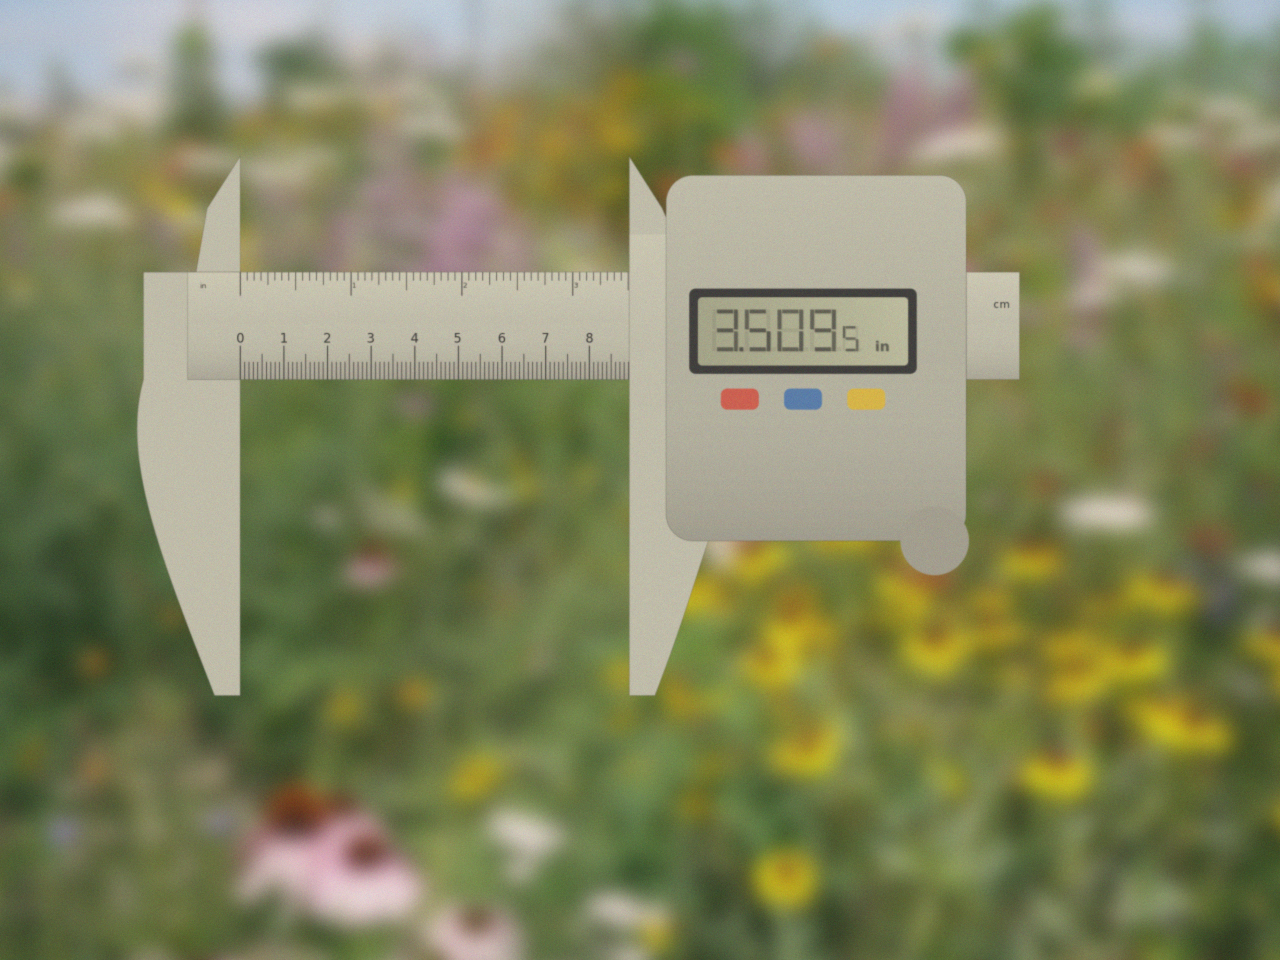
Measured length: 3.5095 in
